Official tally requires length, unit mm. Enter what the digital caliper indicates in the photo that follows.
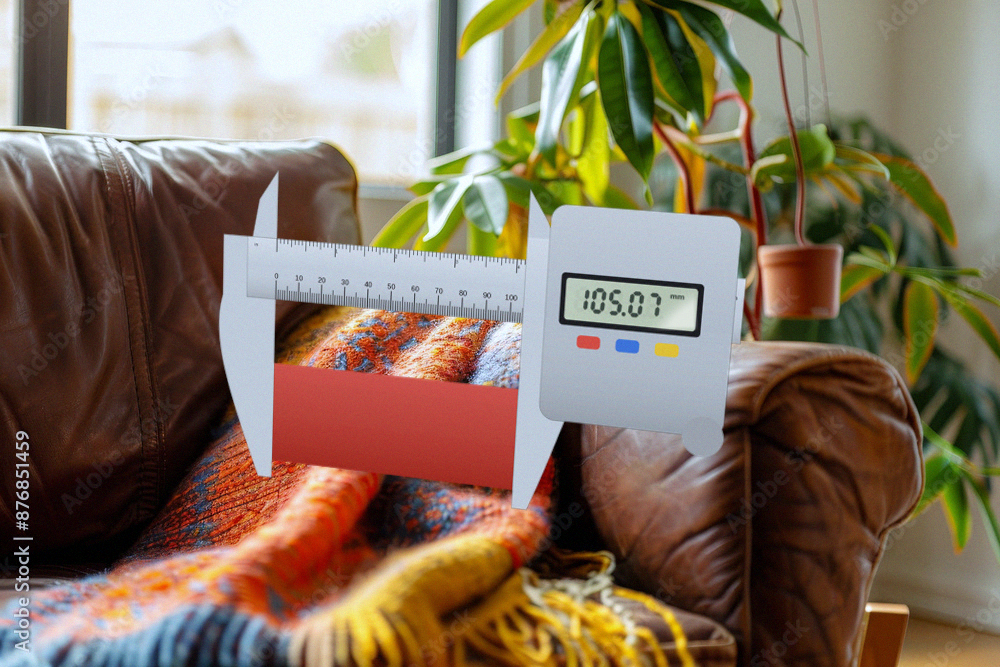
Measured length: 105.07 mm
